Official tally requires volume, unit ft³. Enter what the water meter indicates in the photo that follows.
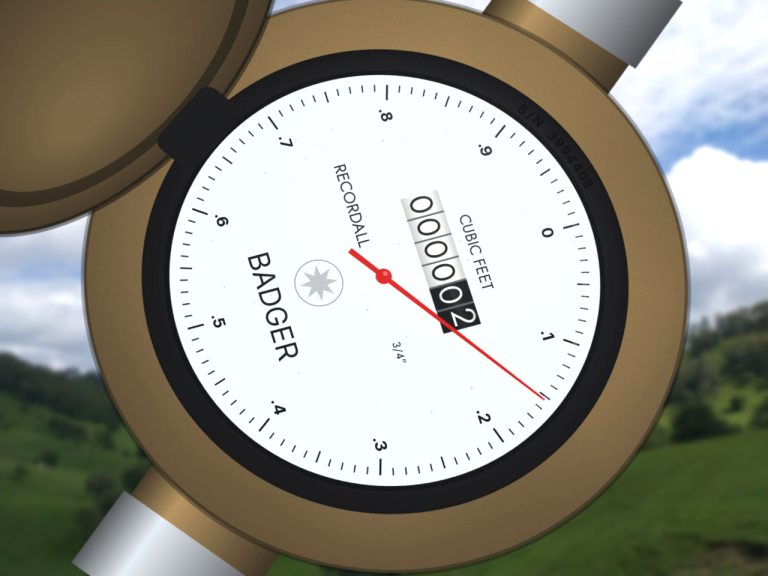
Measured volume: 2.15 ft³
